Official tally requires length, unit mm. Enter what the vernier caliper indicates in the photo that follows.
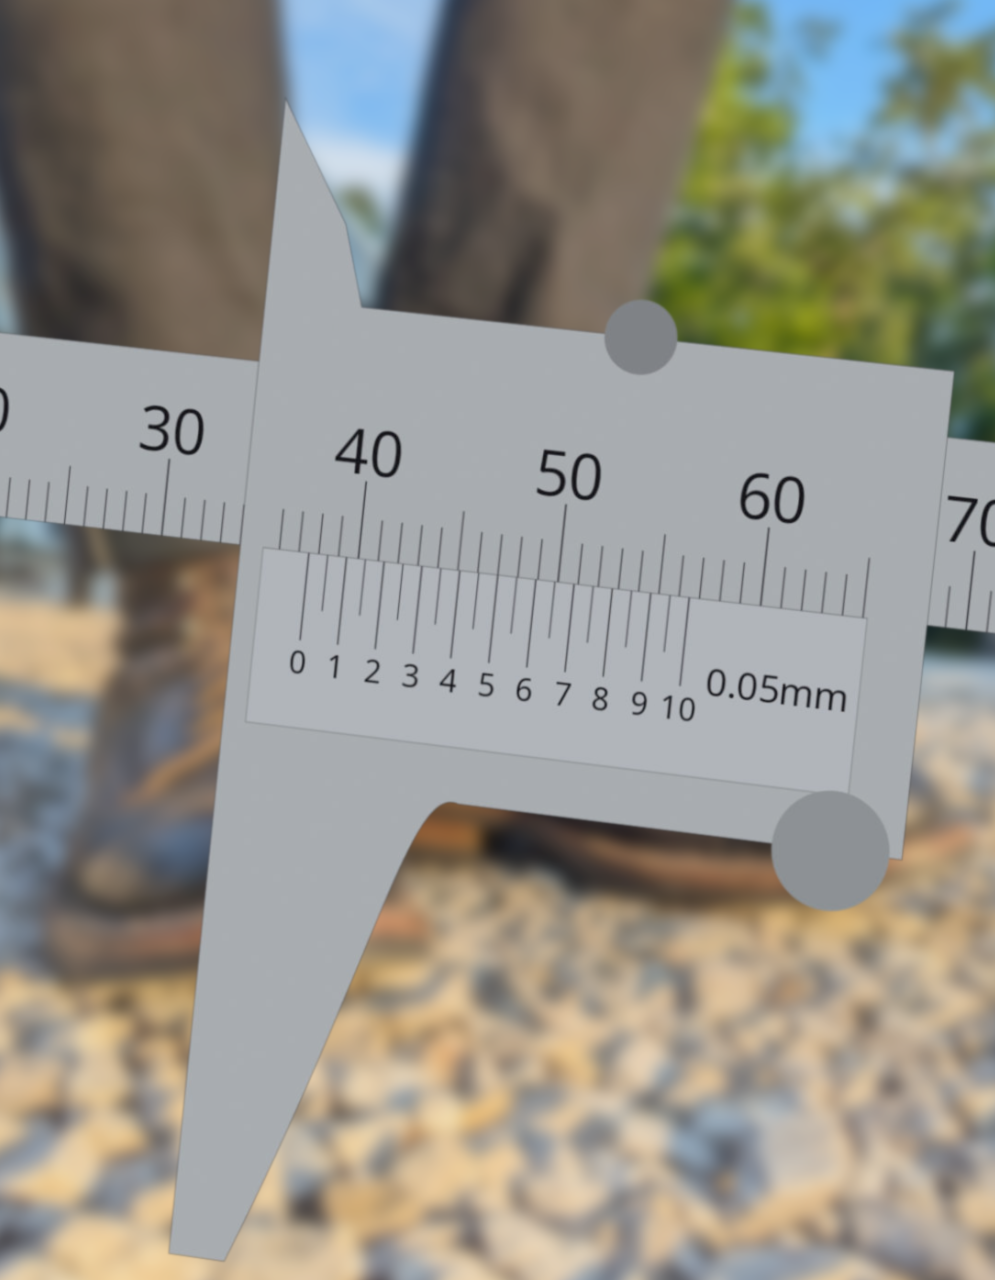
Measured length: 37.5 mm
